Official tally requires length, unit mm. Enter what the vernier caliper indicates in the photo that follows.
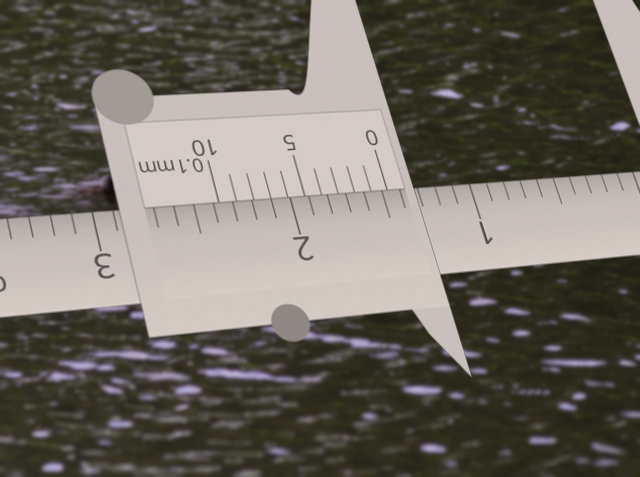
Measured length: 14.7 mm
